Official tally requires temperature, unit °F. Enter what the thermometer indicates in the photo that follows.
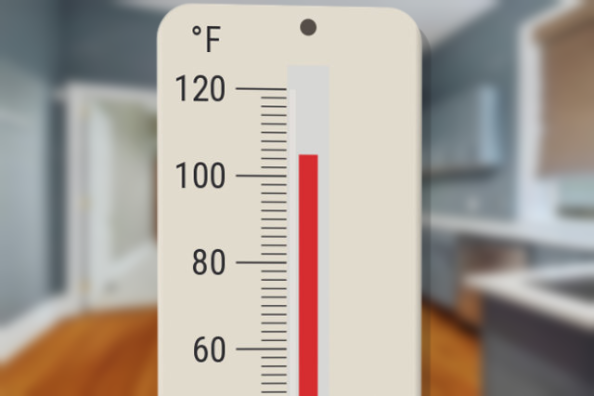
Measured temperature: 105 °F
